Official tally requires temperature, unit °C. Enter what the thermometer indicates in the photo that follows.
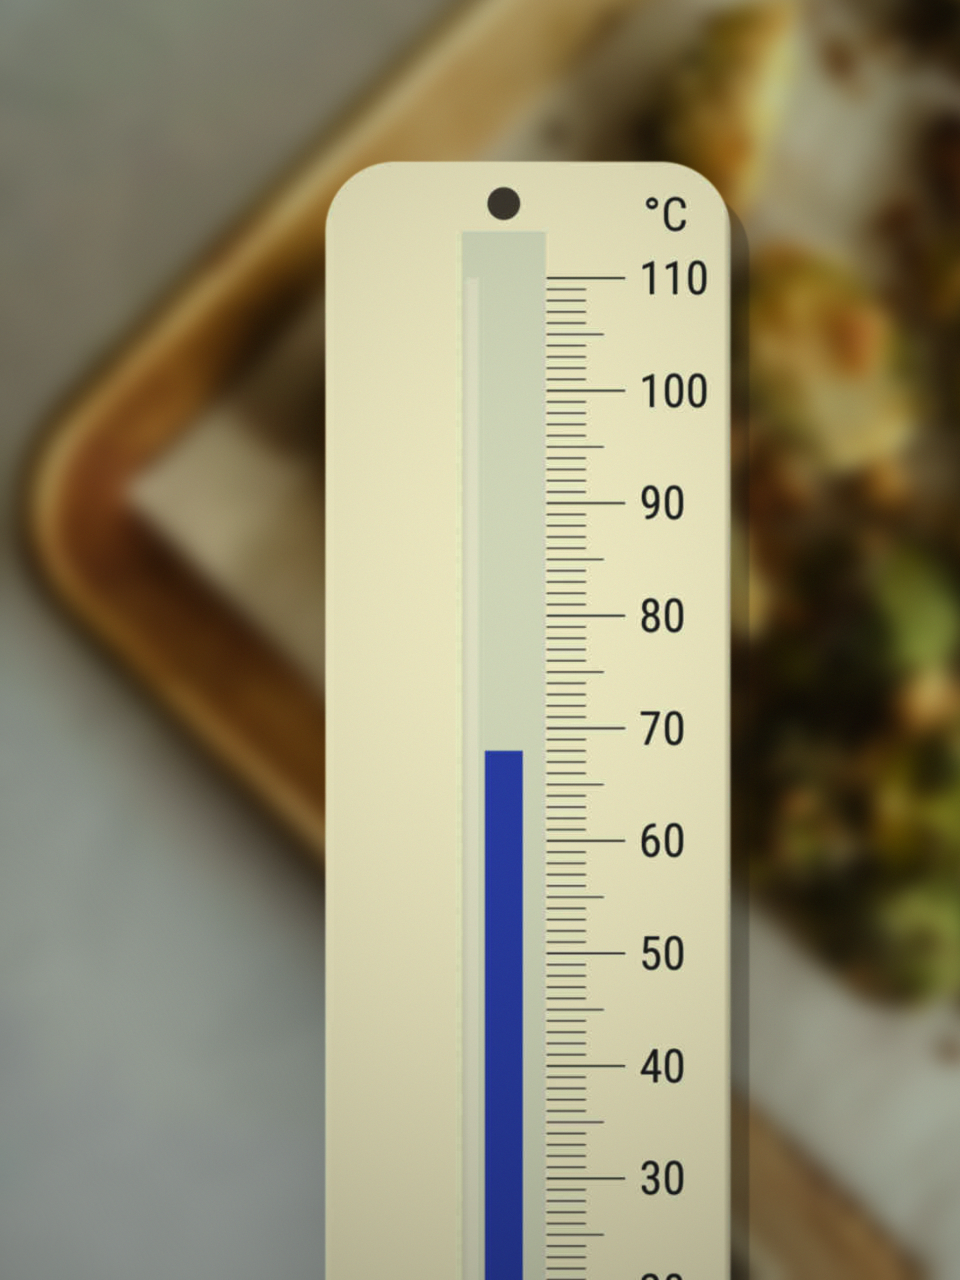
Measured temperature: 68 °C
